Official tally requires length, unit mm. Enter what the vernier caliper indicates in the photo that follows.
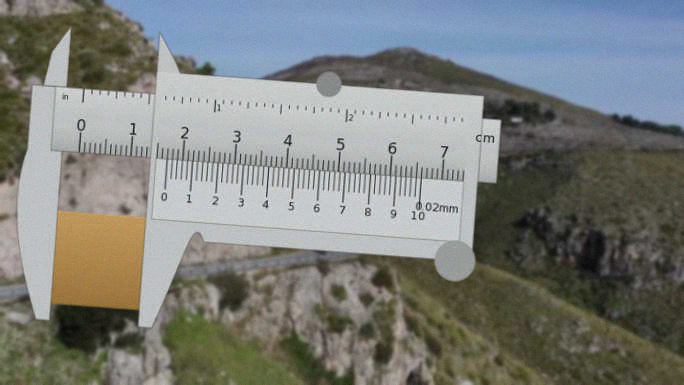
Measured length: 17.0 mm
